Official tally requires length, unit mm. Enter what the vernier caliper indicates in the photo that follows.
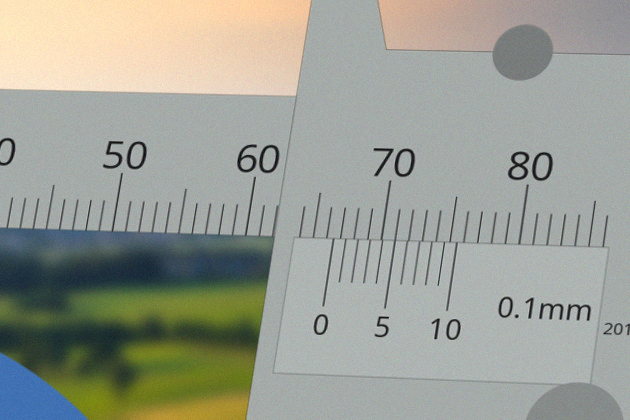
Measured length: 66.5 mm
